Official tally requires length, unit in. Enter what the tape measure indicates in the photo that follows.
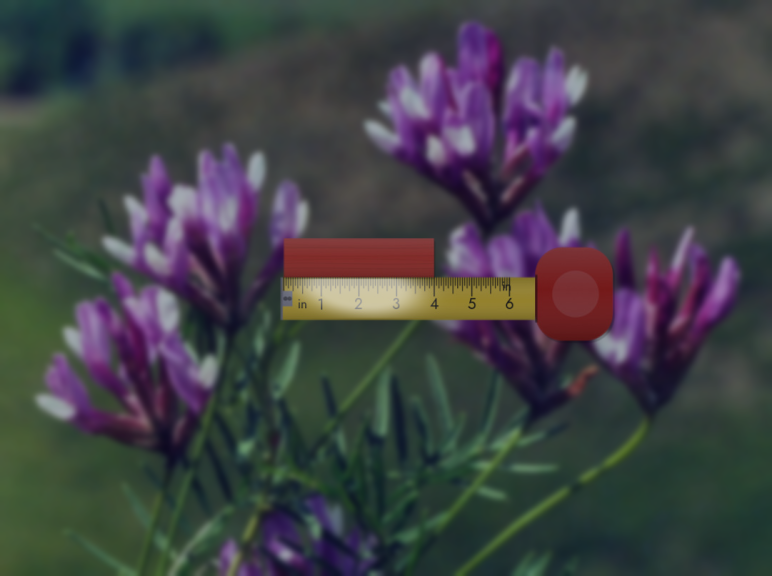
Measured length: 4 in
